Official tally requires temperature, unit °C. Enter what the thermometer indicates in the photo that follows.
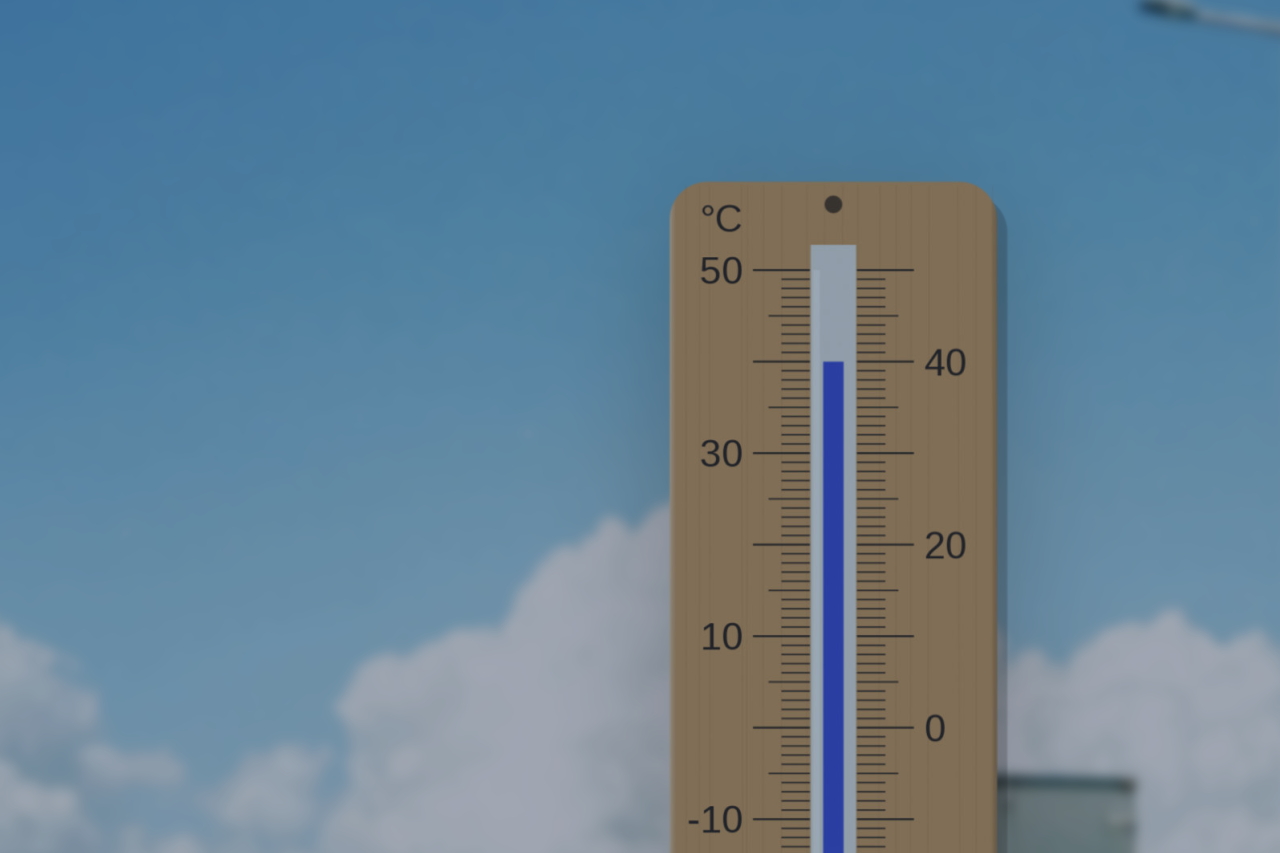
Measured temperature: 40 °C
